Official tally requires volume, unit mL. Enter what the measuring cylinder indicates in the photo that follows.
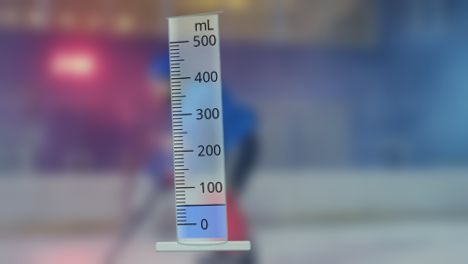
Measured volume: 50 mL
